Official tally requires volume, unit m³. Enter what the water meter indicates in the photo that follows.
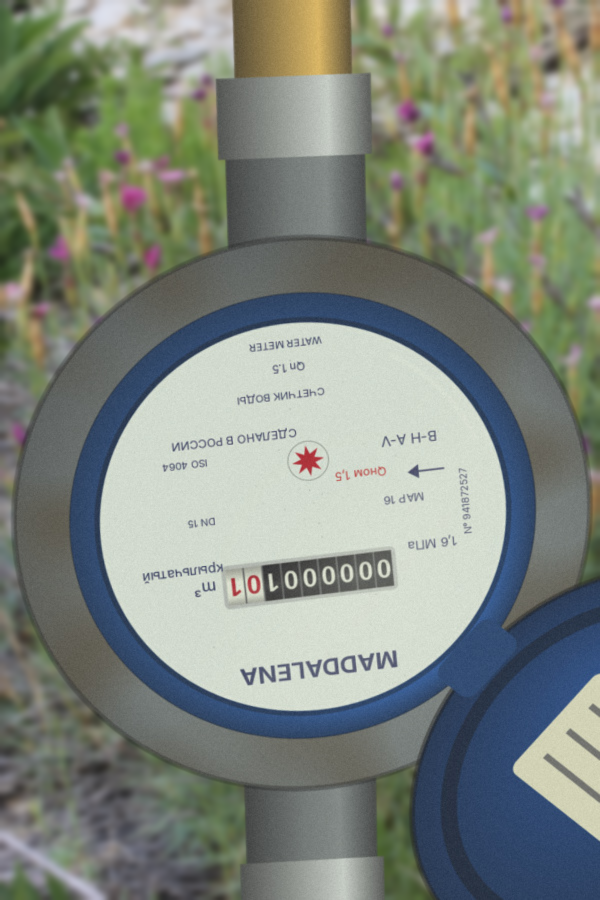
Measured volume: 1.01 m³
